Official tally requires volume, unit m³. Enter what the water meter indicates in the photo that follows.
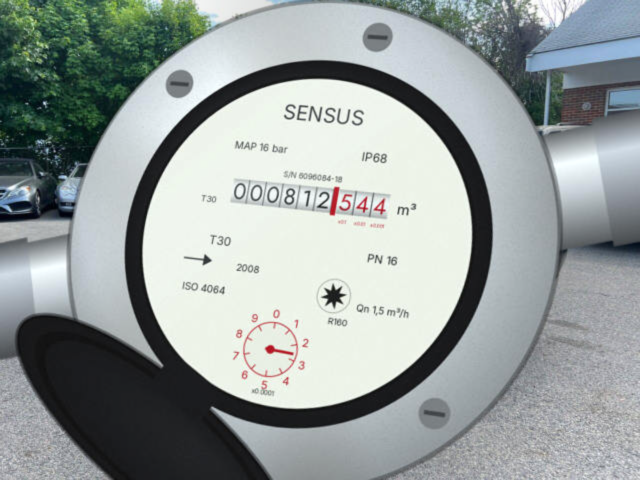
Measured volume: 812.5442 m³
